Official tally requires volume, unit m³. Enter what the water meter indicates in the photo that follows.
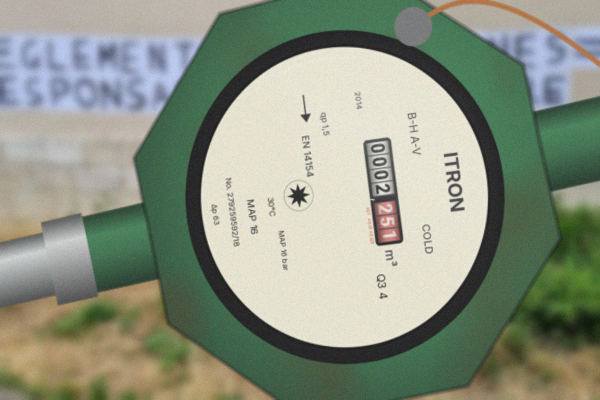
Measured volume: 2.251 m³
